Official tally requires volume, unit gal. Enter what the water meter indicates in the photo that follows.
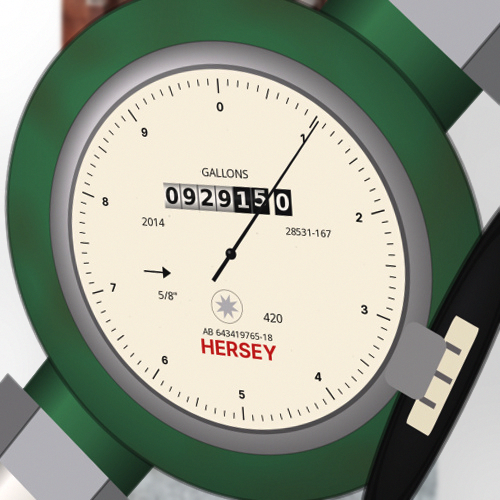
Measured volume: 929151.0 gal
